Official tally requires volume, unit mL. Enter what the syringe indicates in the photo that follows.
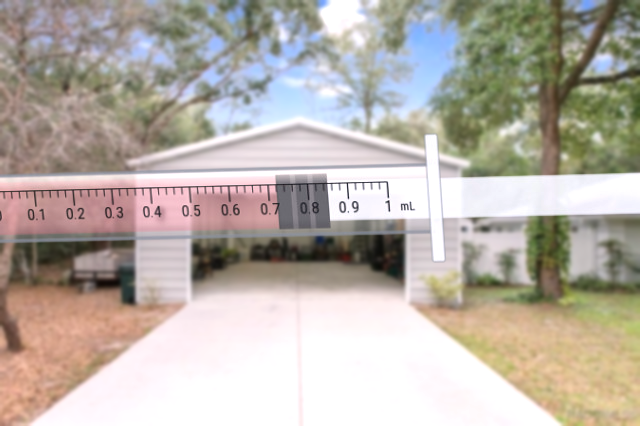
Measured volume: 0.72 mL
